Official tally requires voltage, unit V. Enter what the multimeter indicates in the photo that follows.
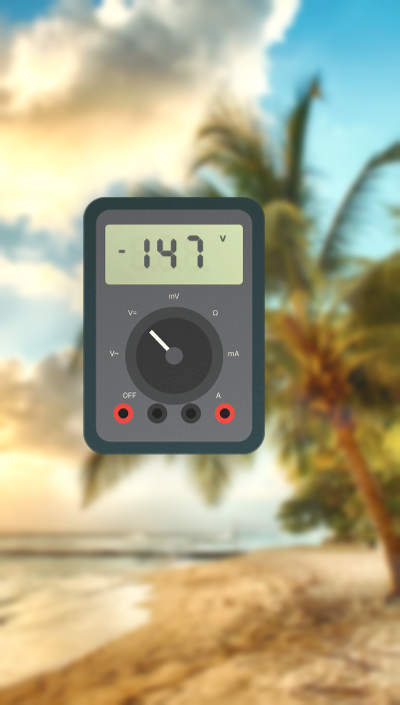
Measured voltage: -147 V
